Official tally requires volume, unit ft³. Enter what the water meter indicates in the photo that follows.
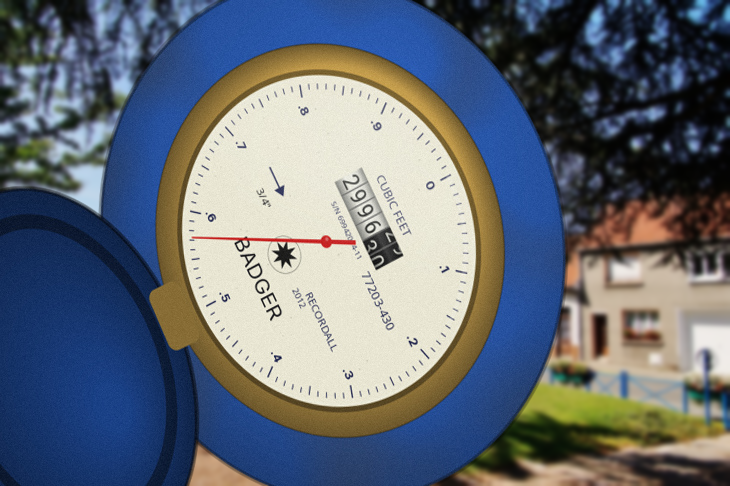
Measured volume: 299629.57 ft³
